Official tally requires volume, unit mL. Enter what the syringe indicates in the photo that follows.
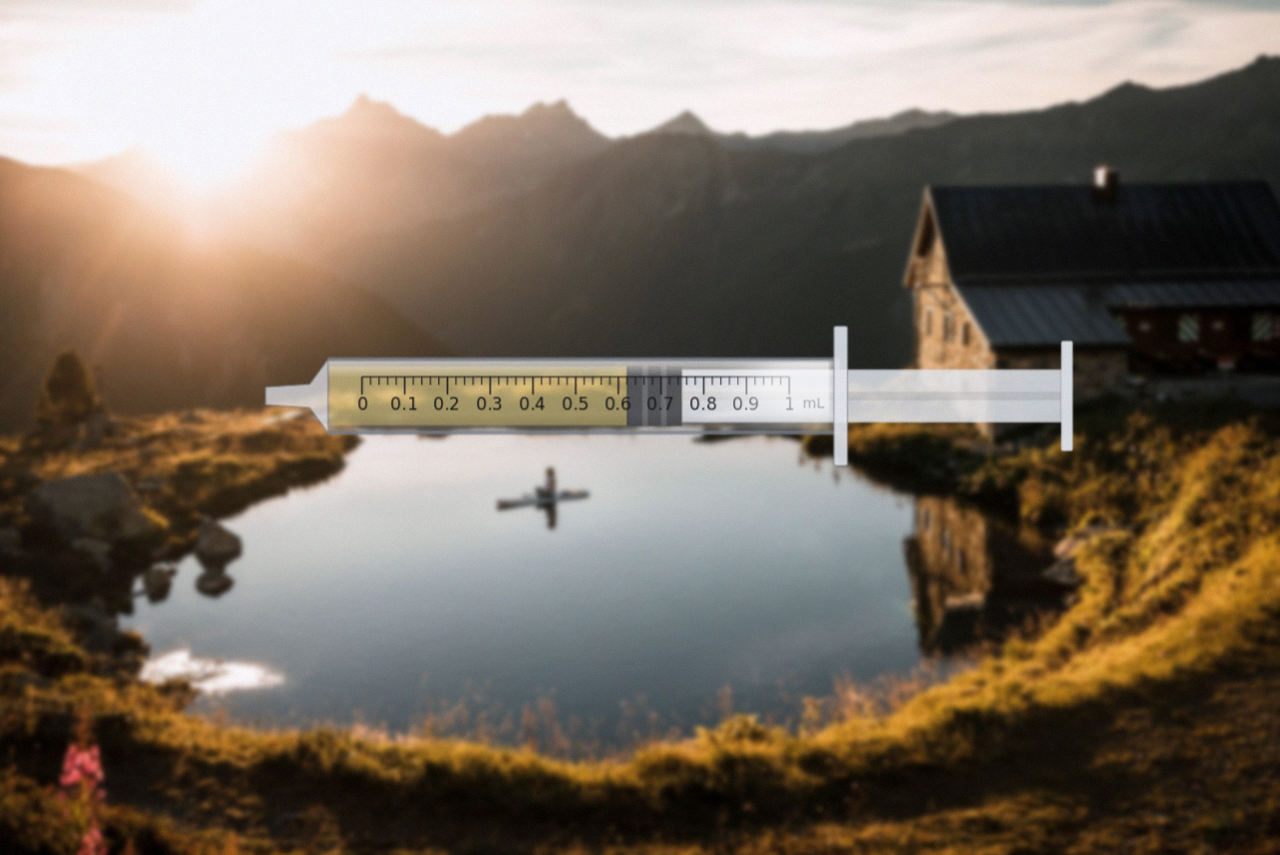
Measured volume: 0.62 mL
